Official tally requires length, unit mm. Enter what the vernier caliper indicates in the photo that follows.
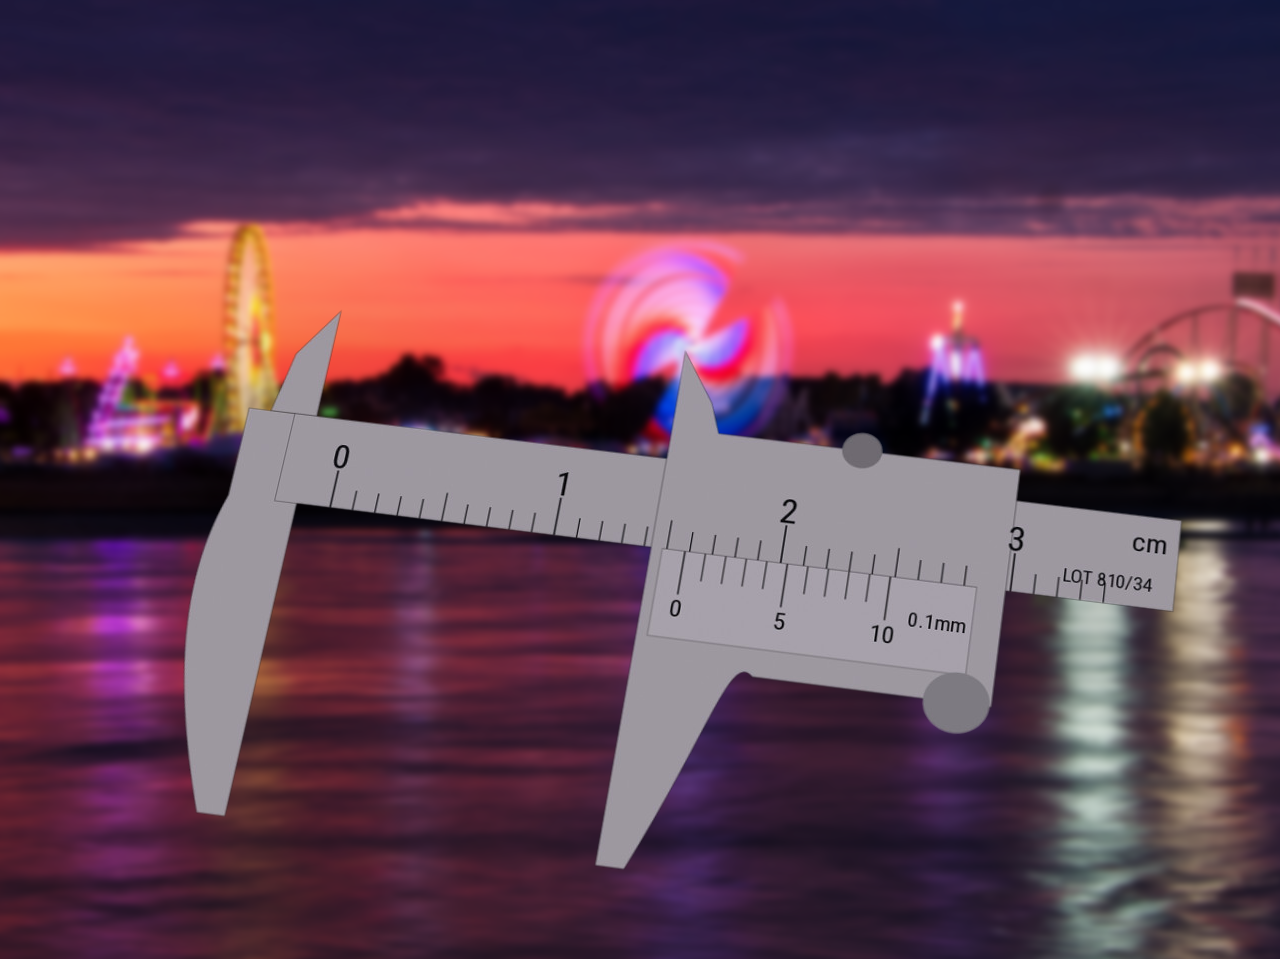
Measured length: 15.8 mm
